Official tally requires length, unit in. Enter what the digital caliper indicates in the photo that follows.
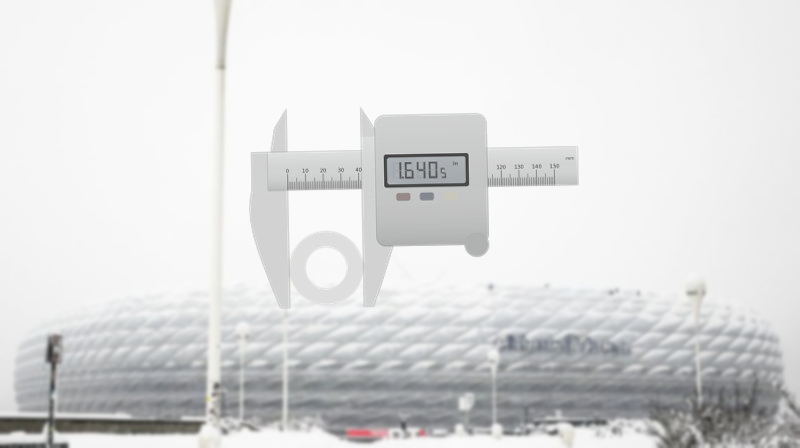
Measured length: 1.6405 in
